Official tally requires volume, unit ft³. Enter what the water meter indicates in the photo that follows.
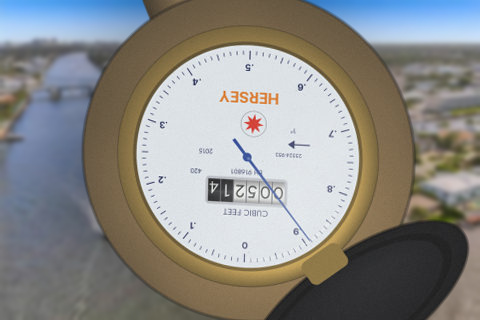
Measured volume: 5213.89 ft³
